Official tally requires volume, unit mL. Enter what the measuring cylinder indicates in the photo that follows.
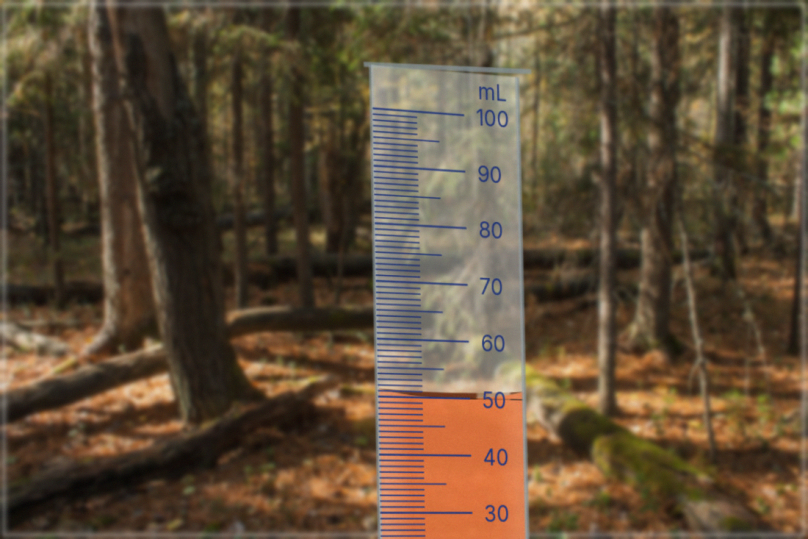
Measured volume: 50 mL
